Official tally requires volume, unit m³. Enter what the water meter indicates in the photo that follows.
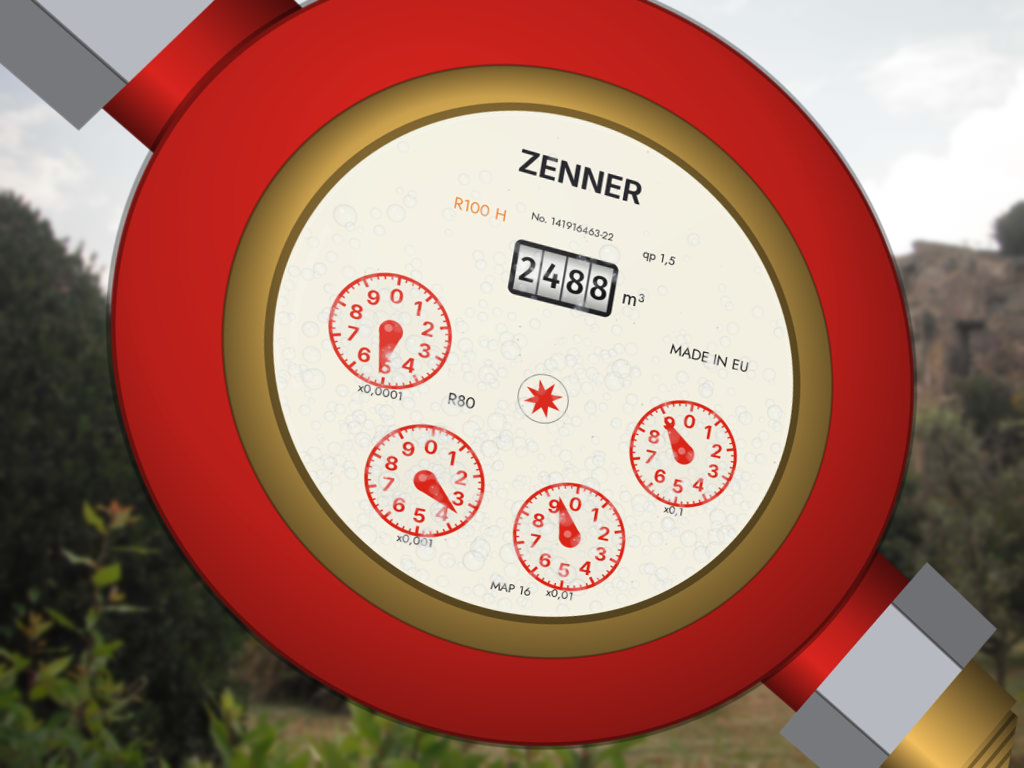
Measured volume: 2488.8935 m³
